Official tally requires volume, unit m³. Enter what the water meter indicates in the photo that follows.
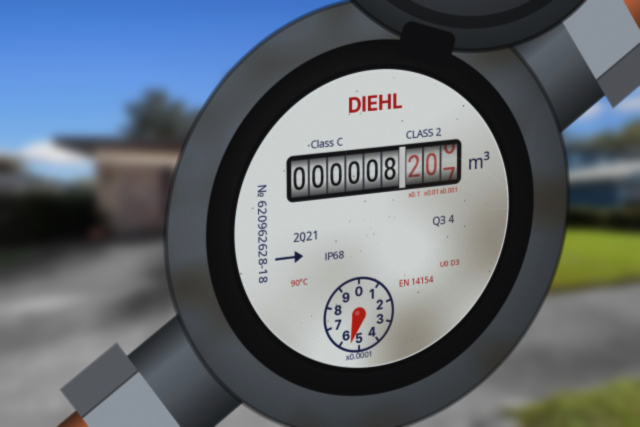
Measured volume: 8.2065 m³
